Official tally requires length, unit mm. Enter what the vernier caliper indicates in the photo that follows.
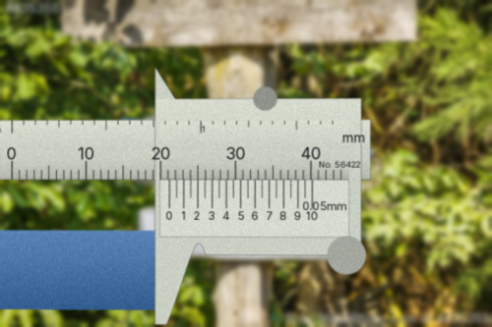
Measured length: 21.2 mm
